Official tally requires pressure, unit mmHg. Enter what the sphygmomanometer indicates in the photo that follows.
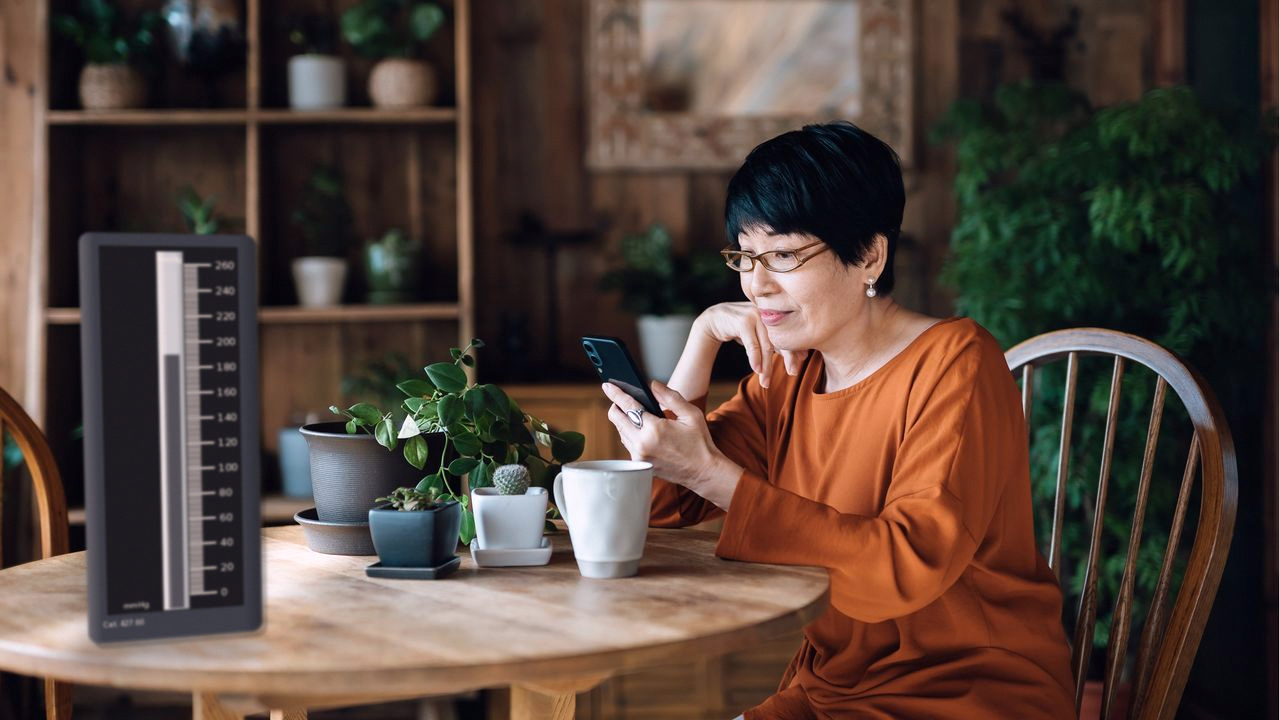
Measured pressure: 190 mmHg
